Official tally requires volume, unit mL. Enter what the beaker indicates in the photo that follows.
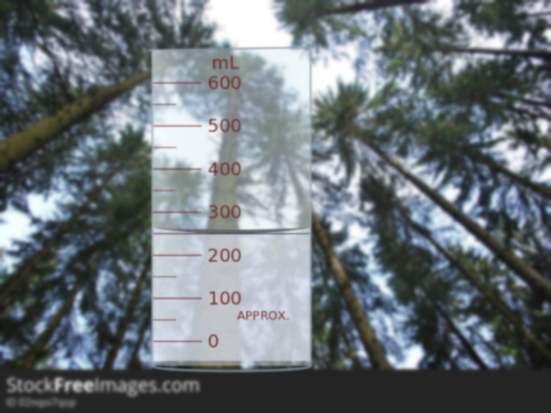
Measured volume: 250 mL
